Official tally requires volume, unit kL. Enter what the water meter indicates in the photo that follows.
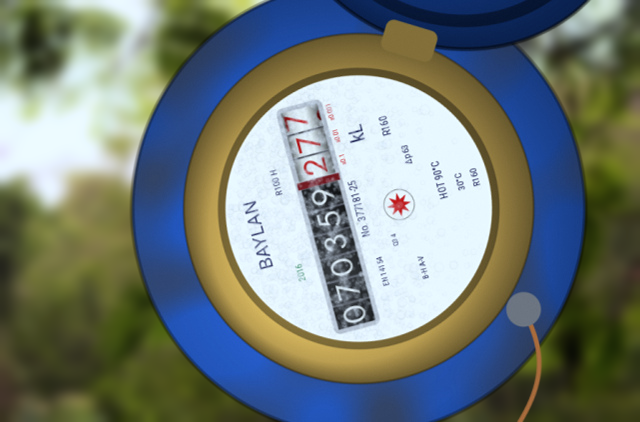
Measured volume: 70359.277 kL
